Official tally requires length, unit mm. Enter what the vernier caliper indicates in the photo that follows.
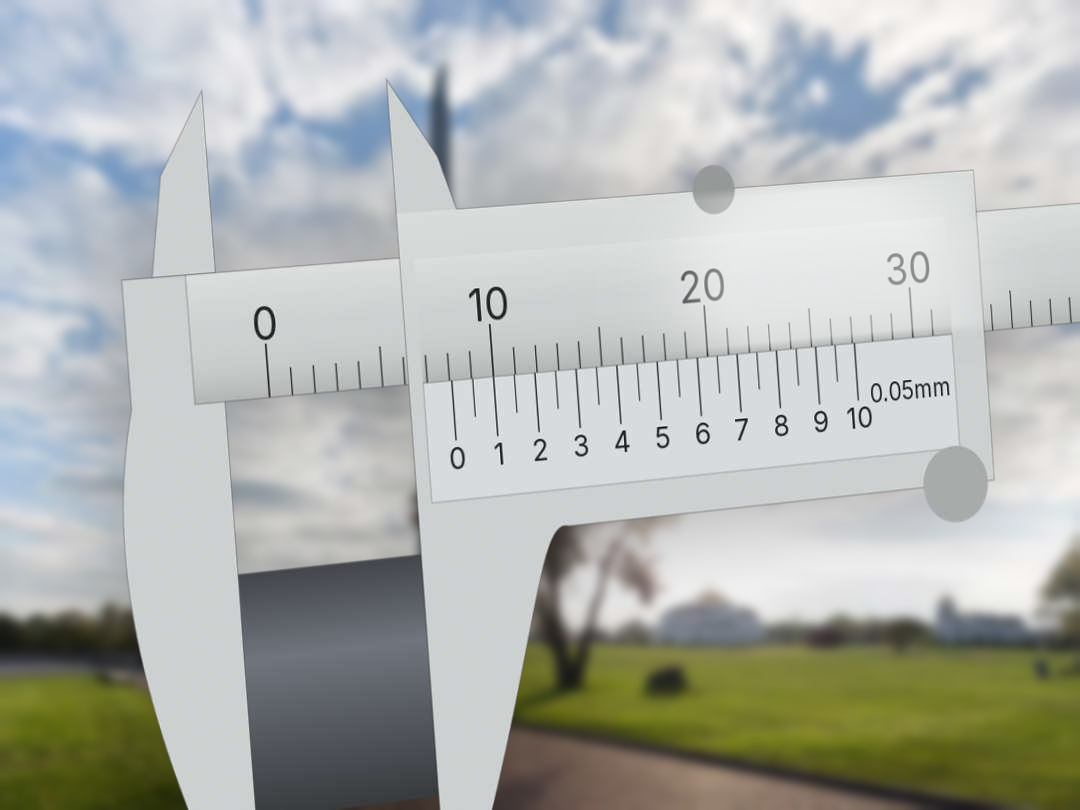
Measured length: 8.1 mm
